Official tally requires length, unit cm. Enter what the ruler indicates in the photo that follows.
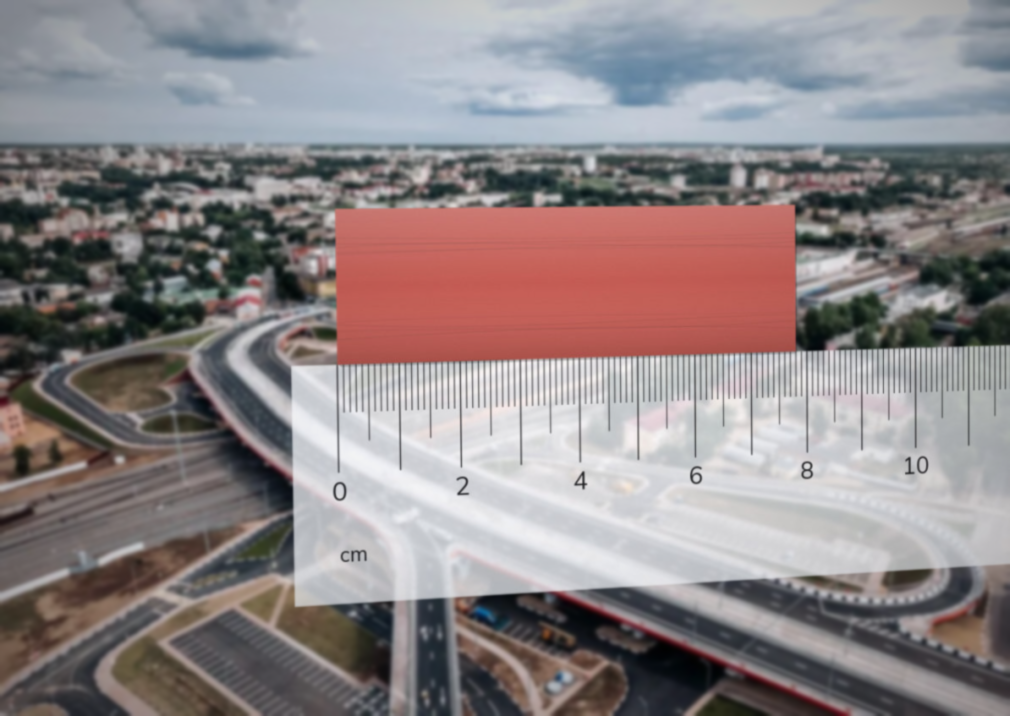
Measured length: 7.8 cm
